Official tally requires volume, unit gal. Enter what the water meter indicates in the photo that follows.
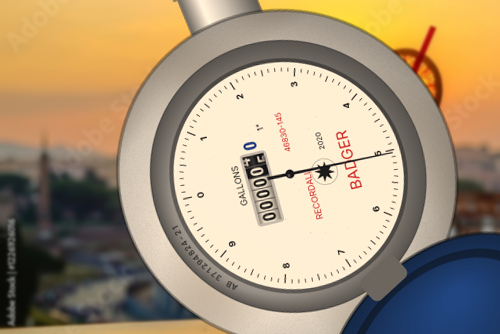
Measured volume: 45.0 gal
